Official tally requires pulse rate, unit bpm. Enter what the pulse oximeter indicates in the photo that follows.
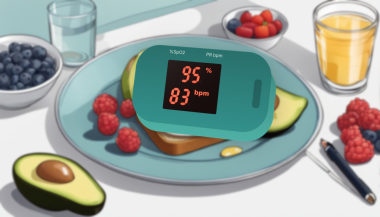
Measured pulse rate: 83 bpm
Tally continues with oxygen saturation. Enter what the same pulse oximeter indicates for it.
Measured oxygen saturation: 95 %
